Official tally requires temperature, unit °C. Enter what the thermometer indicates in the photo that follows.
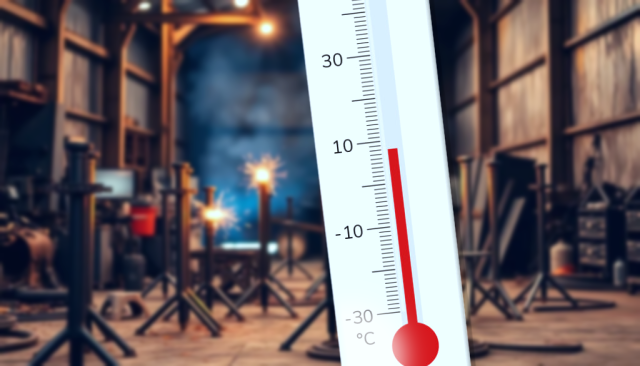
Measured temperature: 8 °C
